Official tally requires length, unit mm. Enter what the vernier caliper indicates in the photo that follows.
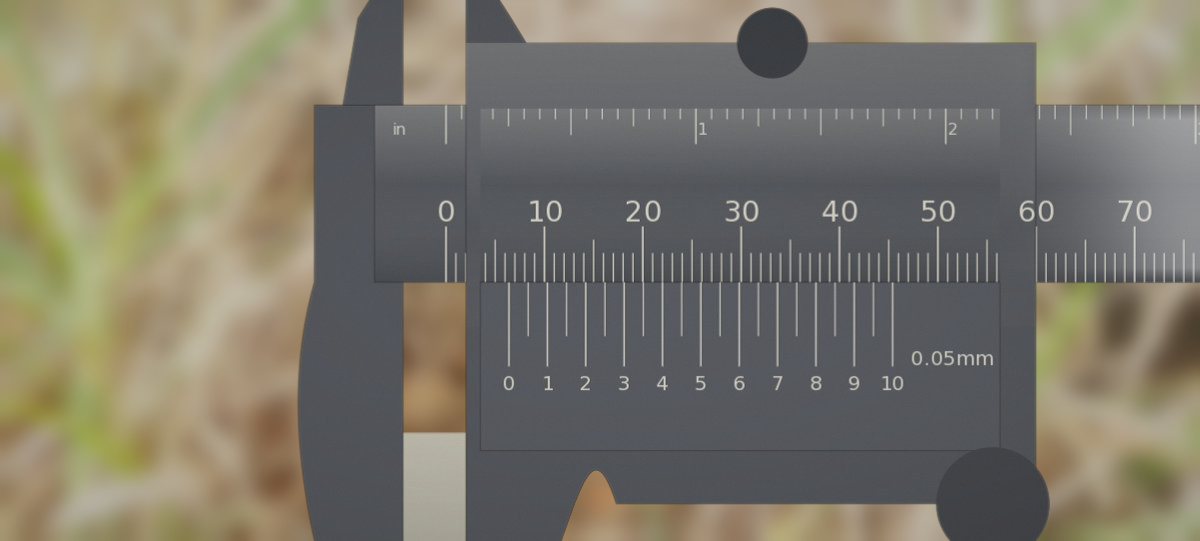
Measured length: 6.4 mm
